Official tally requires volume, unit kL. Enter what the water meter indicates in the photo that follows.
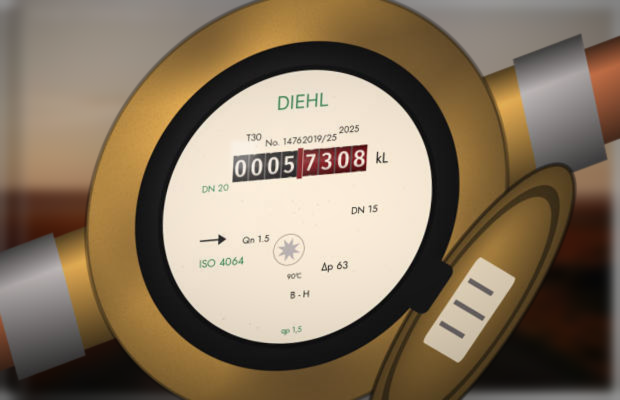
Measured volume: 5.7308 kL
